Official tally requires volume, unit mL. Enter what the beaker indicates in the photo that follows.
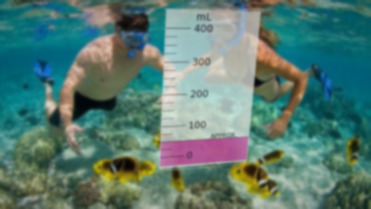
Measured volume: 50 mL
